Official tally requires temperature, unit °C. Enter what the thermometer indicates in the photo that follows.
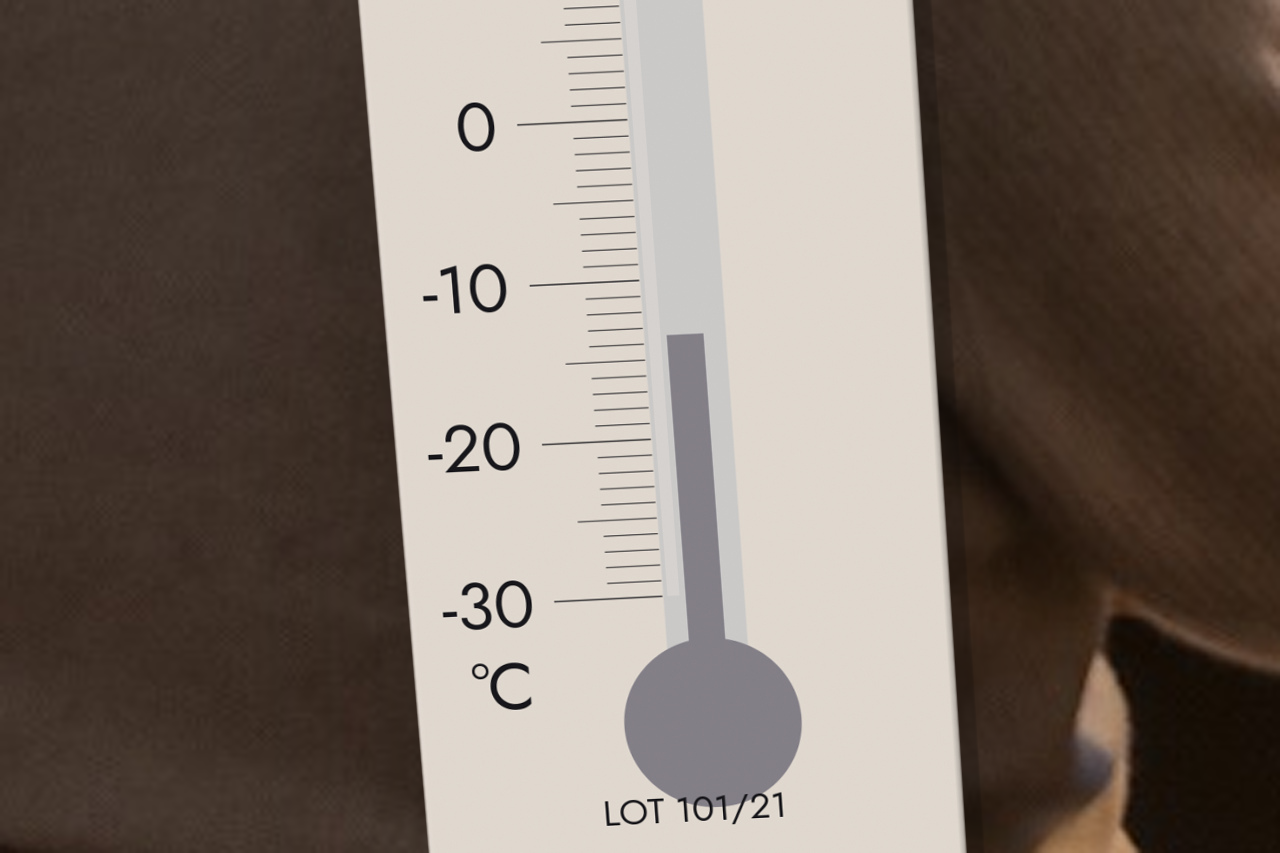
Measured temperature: -13.5 °C
